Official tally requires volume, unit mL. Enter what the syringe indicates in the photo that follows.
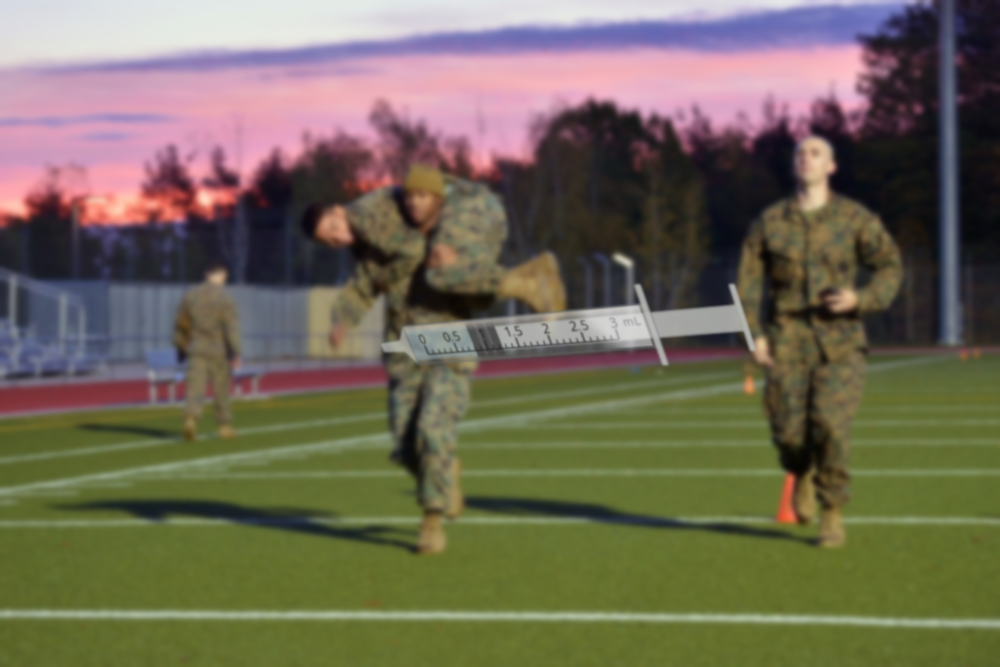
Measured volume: 0.8 mL
